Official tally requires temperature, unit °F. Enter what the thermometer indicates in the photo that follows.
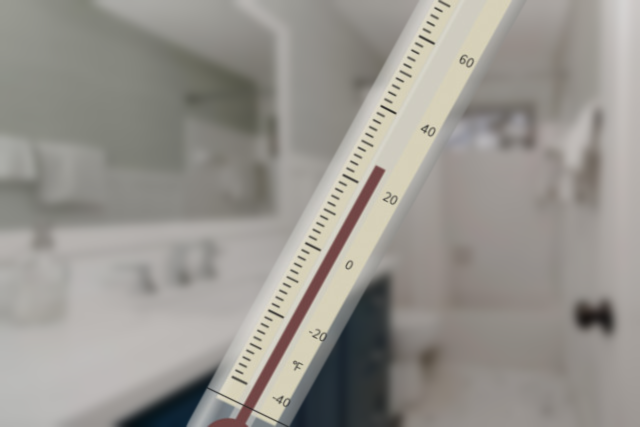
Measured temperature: 26 °F
